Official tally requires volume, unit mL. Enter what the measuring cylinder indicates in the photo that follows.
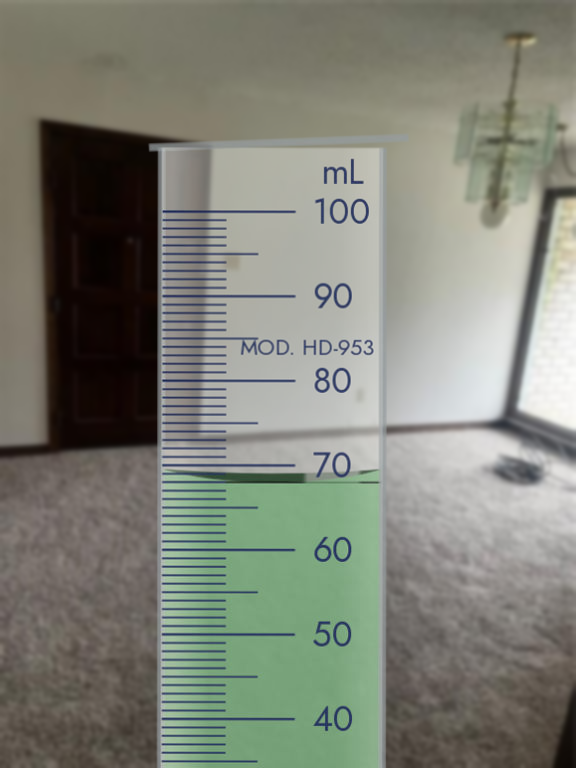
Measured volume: 68 mL
